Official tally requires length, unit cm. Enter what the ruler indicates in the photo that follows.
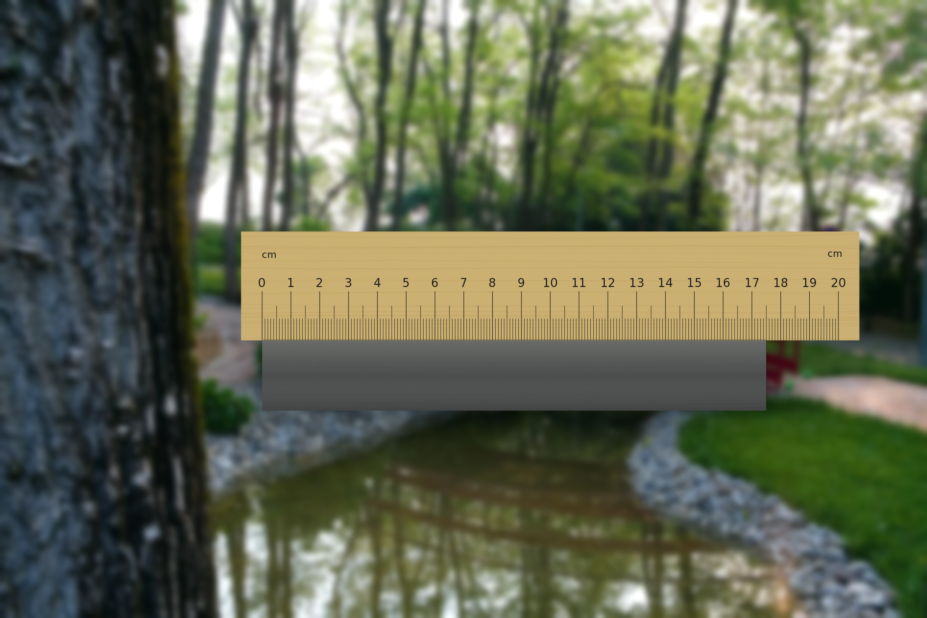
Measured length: 17.5 cm
